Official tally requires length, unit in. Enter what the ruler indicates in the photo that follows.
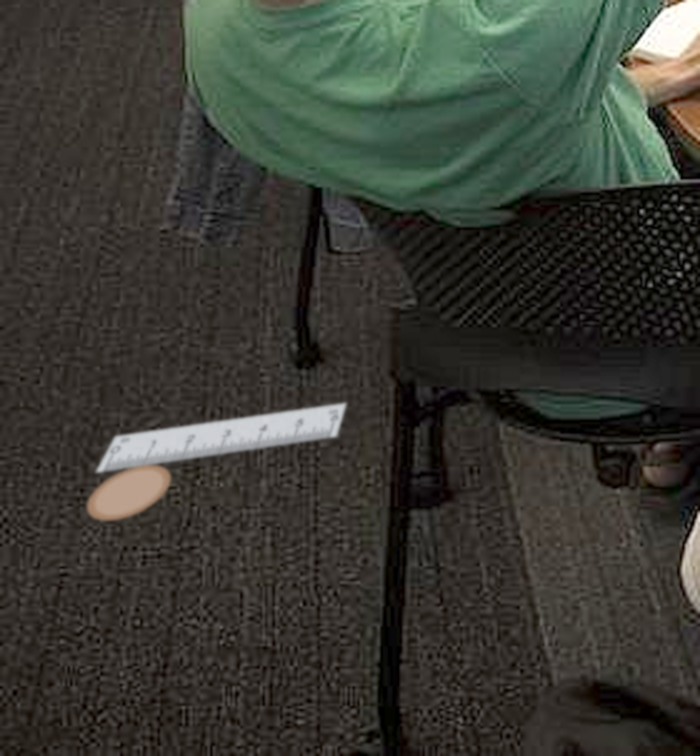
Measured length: 2 in
